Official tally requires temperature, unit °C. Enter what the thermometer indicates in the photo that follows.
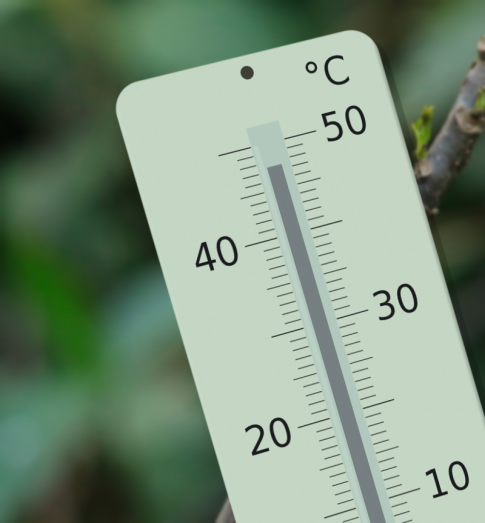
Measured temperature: 47.5 °C
